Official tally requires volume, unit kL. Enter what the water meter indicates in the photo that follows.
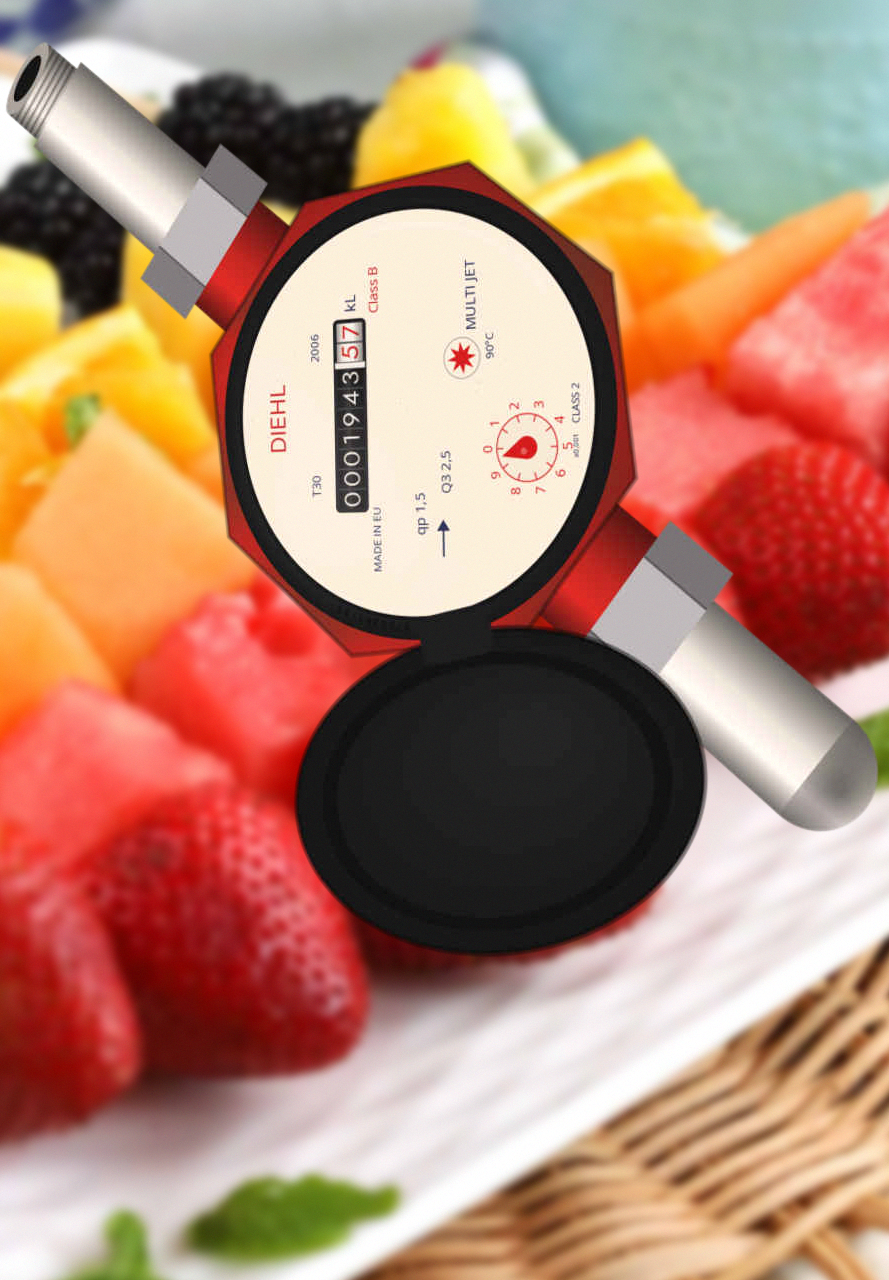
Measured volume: 1943.569 kL
